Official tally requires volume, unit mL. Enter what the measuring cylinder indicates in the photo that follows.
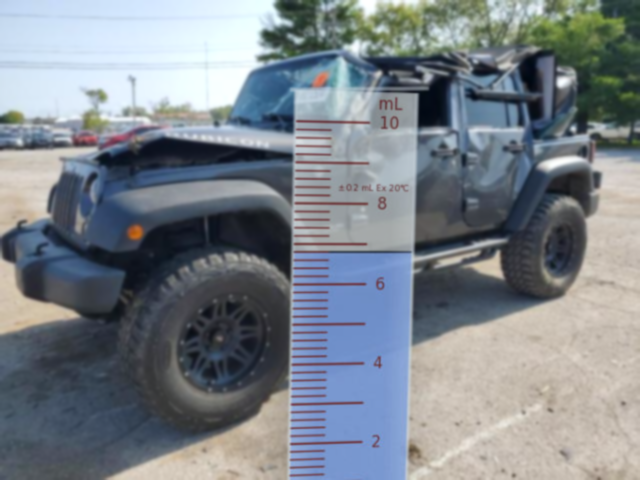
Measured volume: 6.8 mL
